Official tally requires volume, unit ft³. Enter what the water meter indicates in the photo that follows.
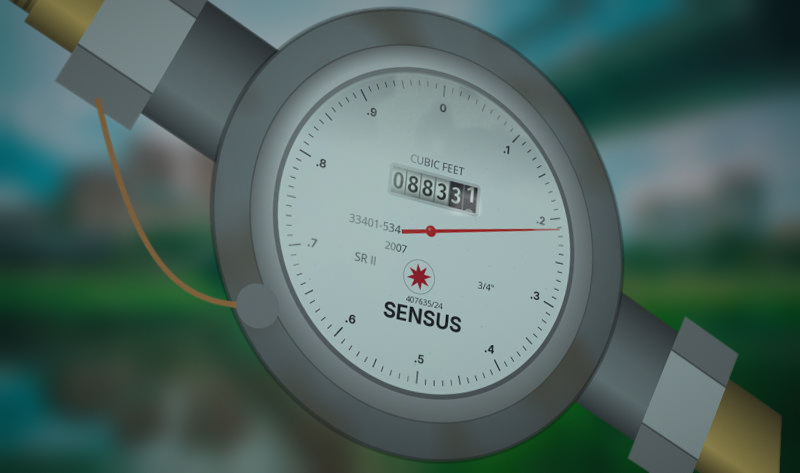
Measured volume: 88331.21 ft³
